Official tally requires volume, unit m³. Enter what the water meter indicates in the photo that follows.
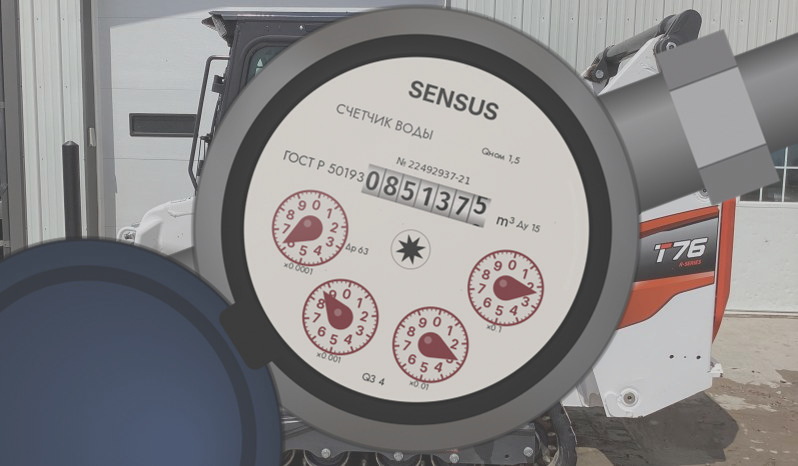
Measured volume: 851375.2286 m³
